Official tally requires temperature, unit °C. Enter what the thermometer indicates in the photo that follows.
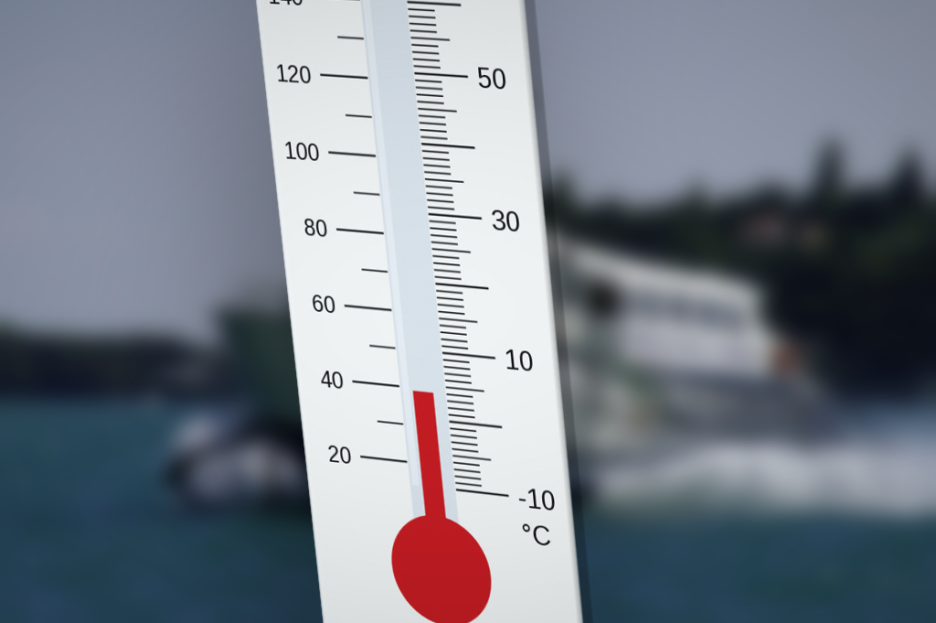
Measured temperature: 4 °C
